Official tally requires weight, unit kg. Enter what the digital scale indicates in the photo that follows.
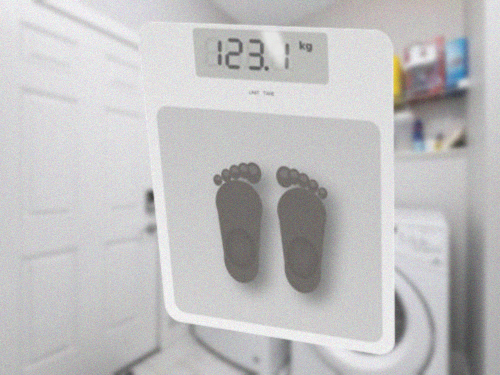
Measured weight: 123.1 kg
